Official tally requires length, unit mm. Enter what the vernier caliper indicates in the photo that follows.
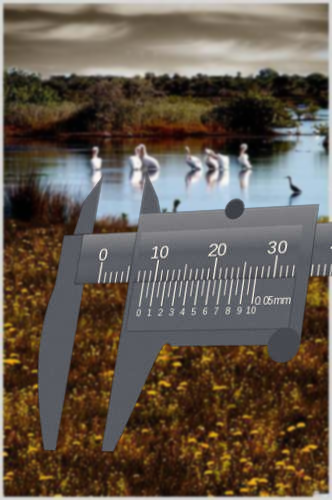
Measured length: 8.0 mm
